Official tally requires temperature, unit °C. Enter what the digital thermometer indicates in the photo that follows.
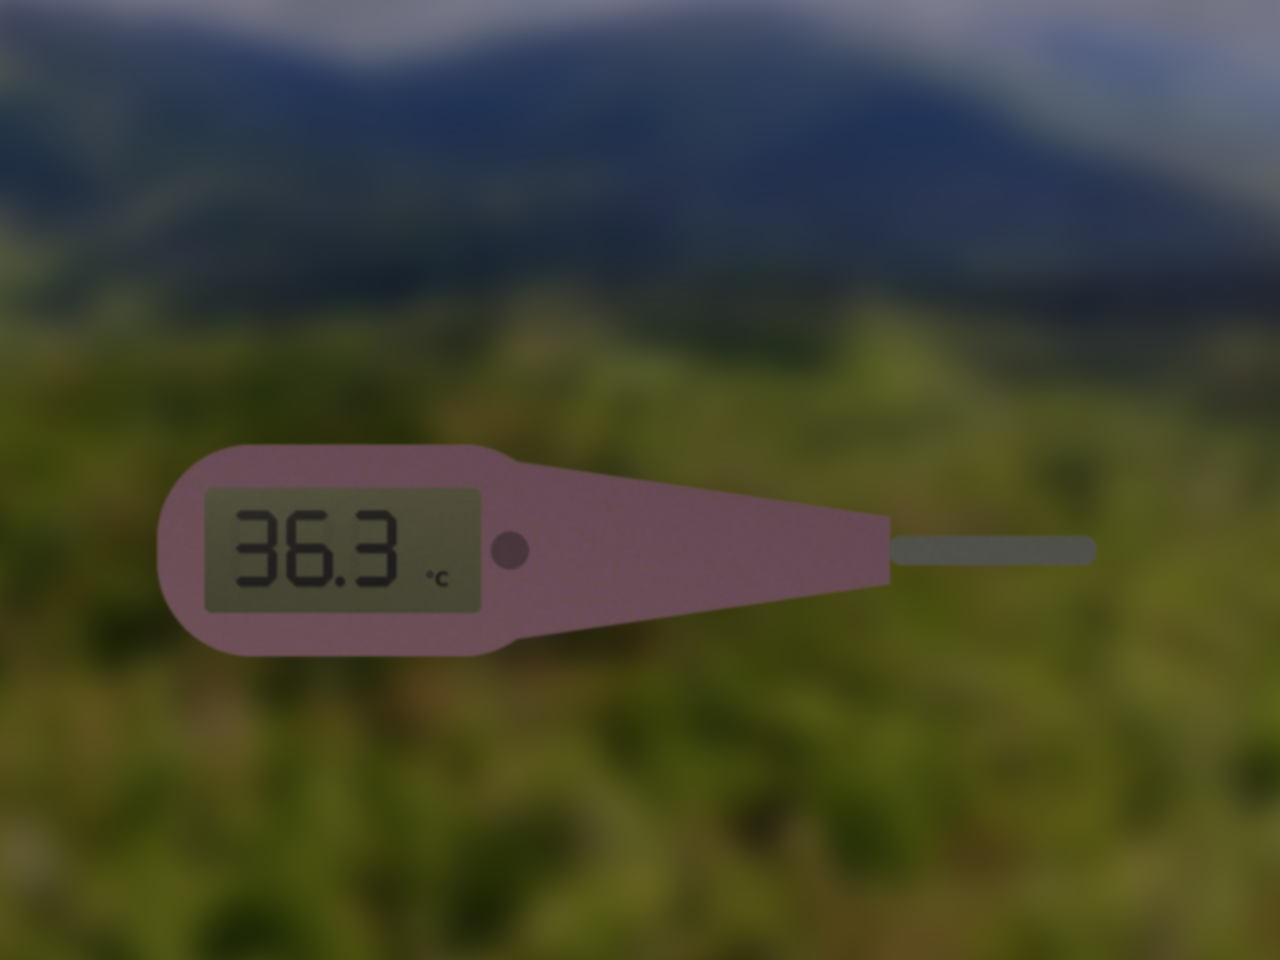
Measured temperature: 36.3 °C
